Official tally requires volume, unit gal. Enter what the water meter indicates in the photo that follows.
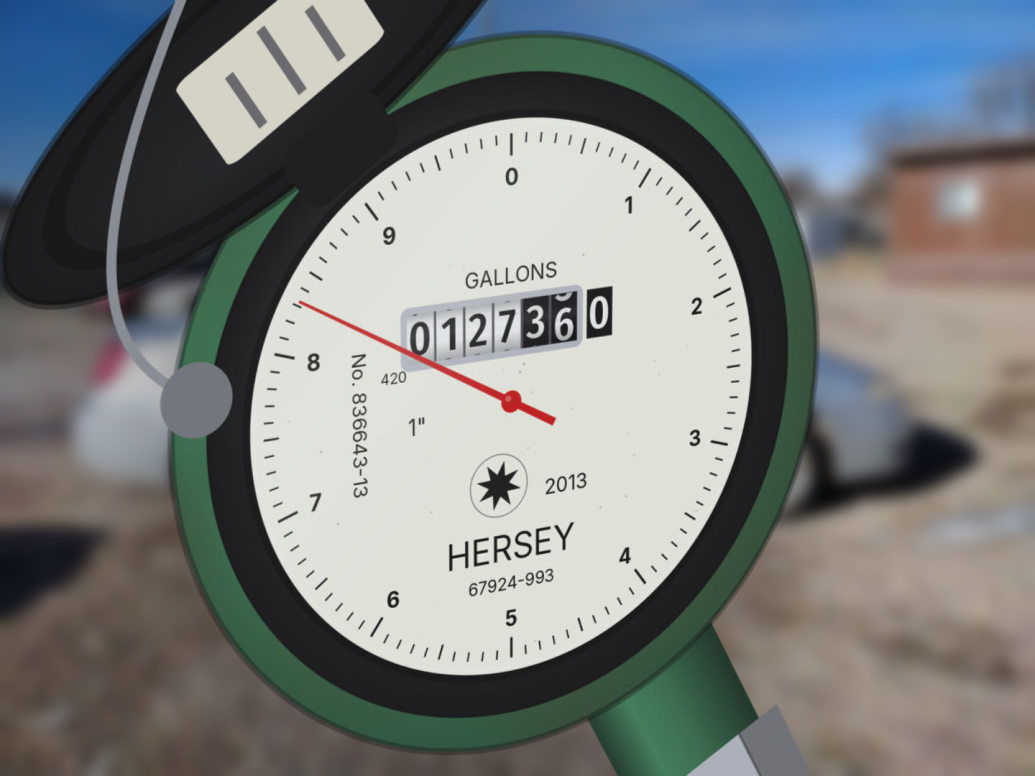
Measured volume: 127358.3 gal
